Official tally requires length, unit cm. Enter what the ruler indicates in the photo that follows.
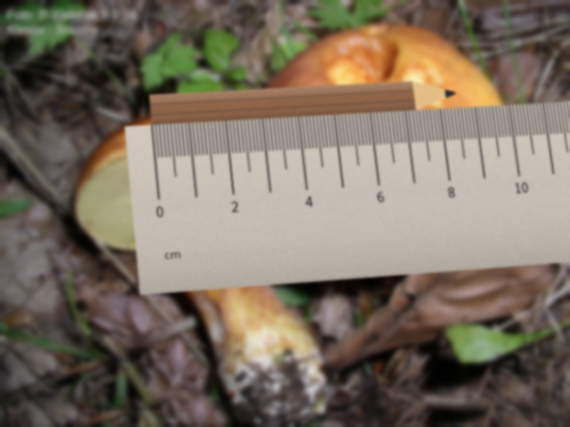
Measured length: 8.5 cm
